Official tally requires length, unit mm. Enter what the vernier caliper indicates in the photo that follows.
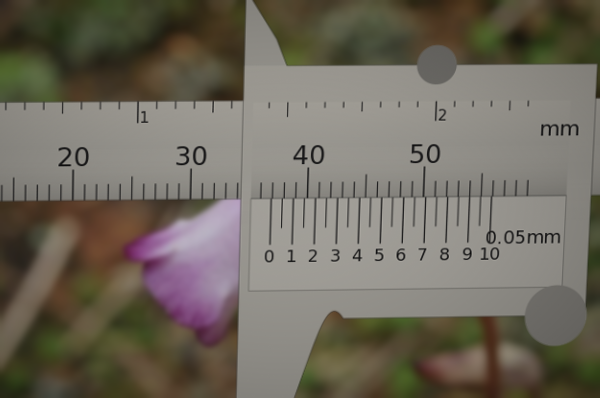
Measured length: 36.9 mm
